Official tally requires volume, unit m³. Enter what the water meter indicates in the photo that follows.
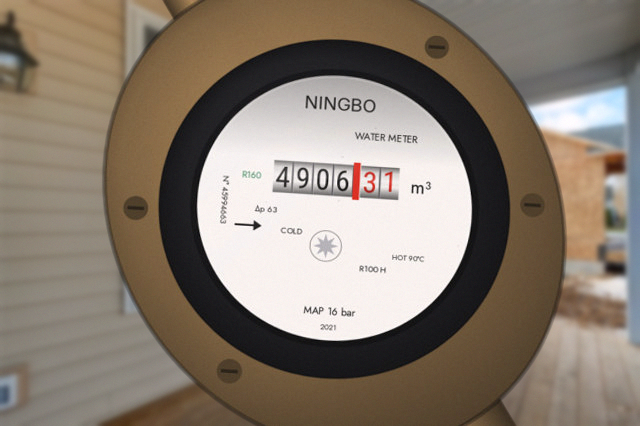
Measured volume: 4906.31 m³
